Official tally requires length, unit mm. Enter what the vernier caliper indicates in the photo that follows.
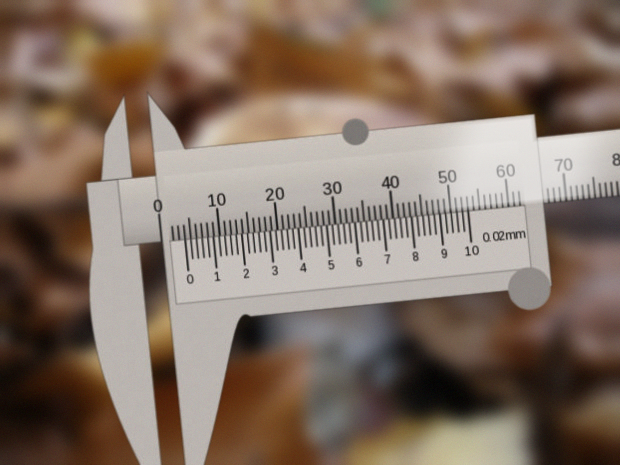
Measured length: 4.0 mm
